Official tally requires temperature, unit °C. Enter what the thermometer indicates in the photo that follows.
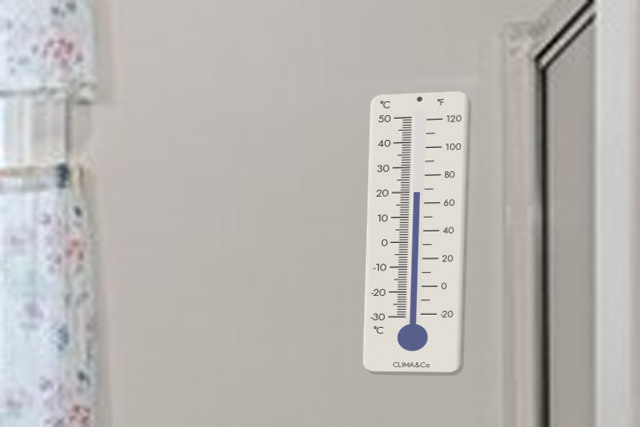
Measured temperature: 20 °C
